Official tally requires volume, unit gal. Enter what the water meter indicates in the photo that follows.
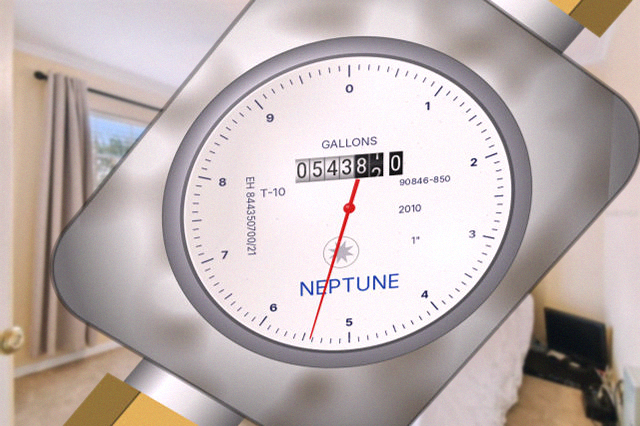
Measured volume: 543815.4 gal
